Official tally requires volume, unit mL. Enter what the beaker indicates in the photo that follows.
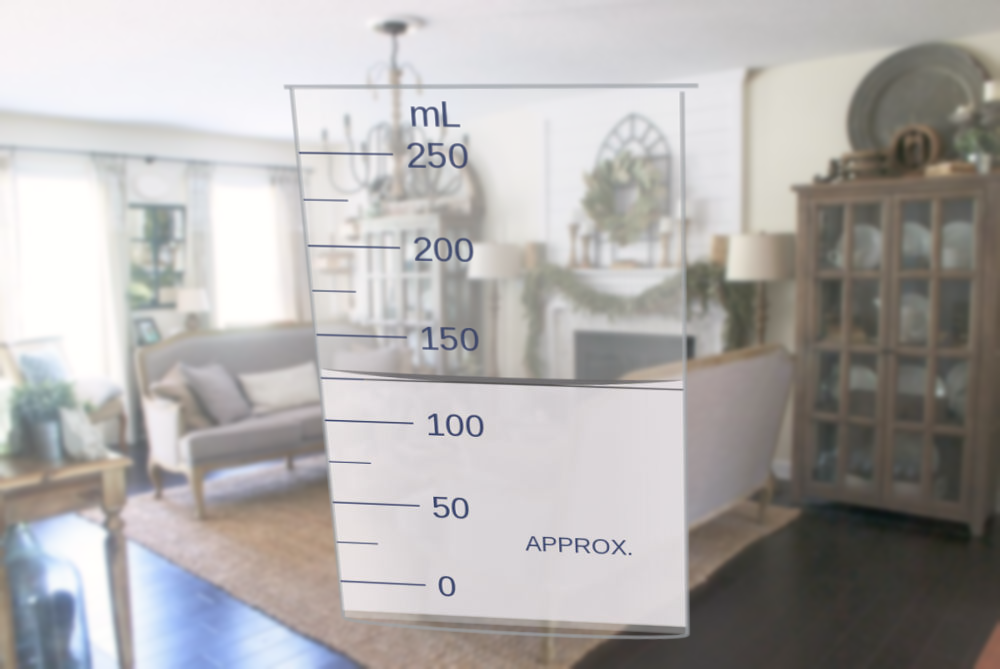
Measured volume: 125 mL
